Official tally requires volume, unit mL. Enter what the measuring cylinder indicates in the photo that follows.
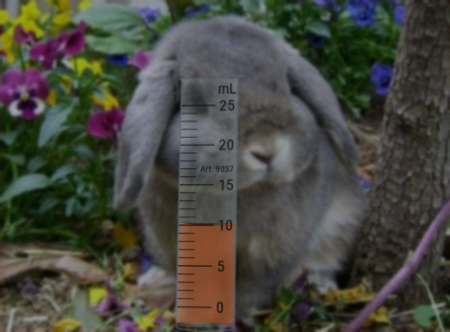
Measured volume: 10 mL
